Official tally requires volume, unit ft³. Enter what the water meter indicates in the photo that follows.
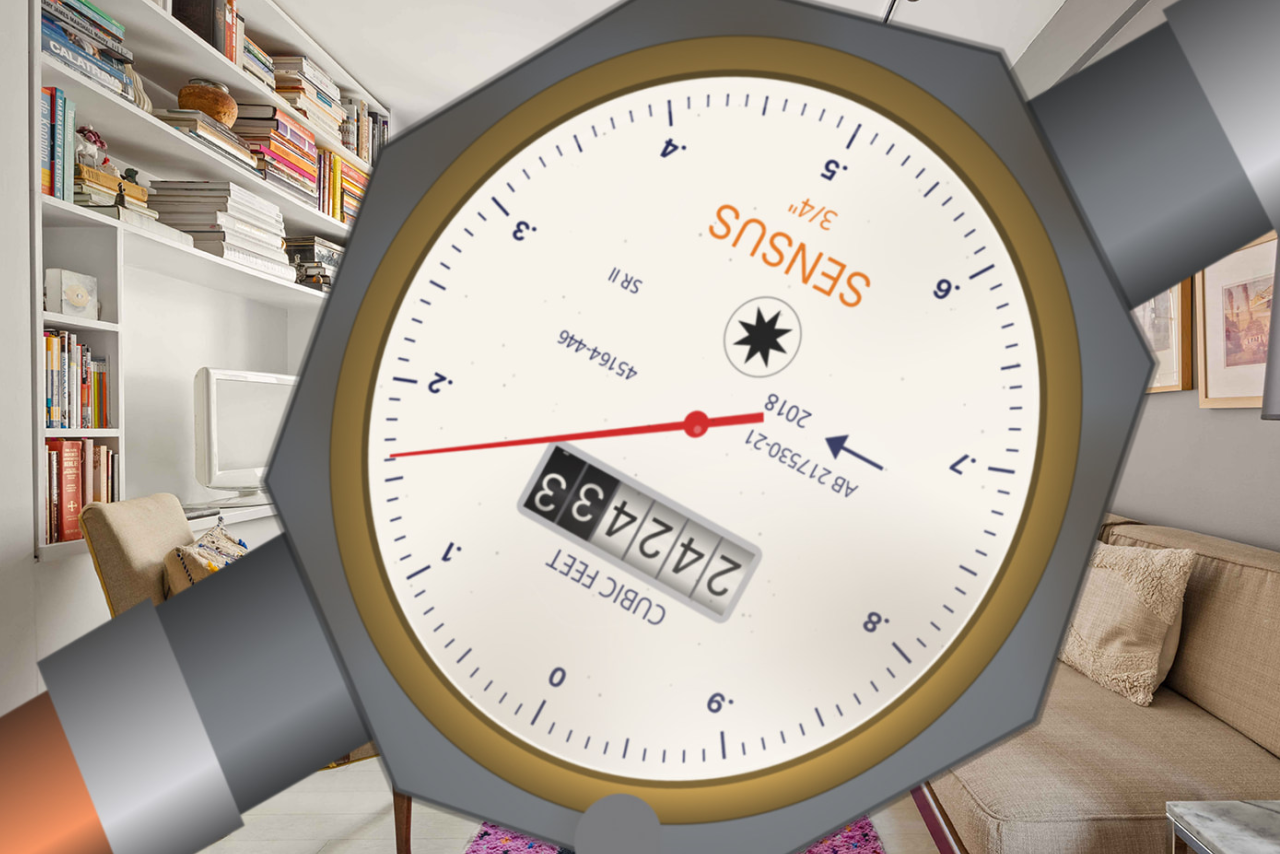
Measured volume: 242433.16 ft³
